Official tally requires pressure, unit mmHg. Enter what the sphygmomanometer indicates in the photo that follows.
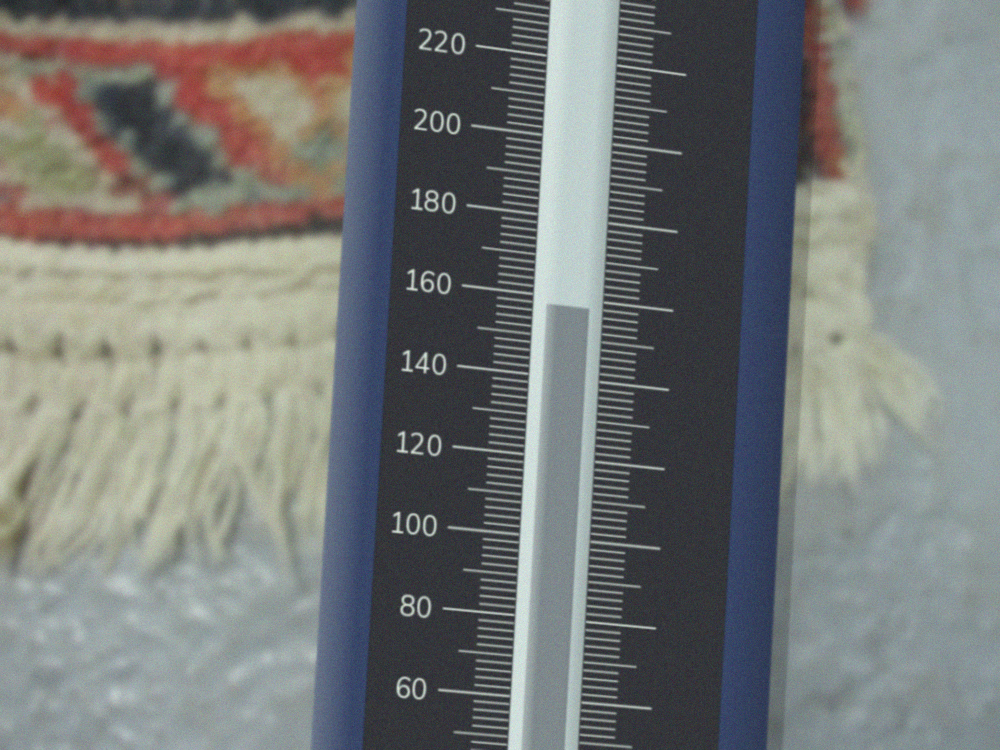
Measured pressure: 158 mmHg
